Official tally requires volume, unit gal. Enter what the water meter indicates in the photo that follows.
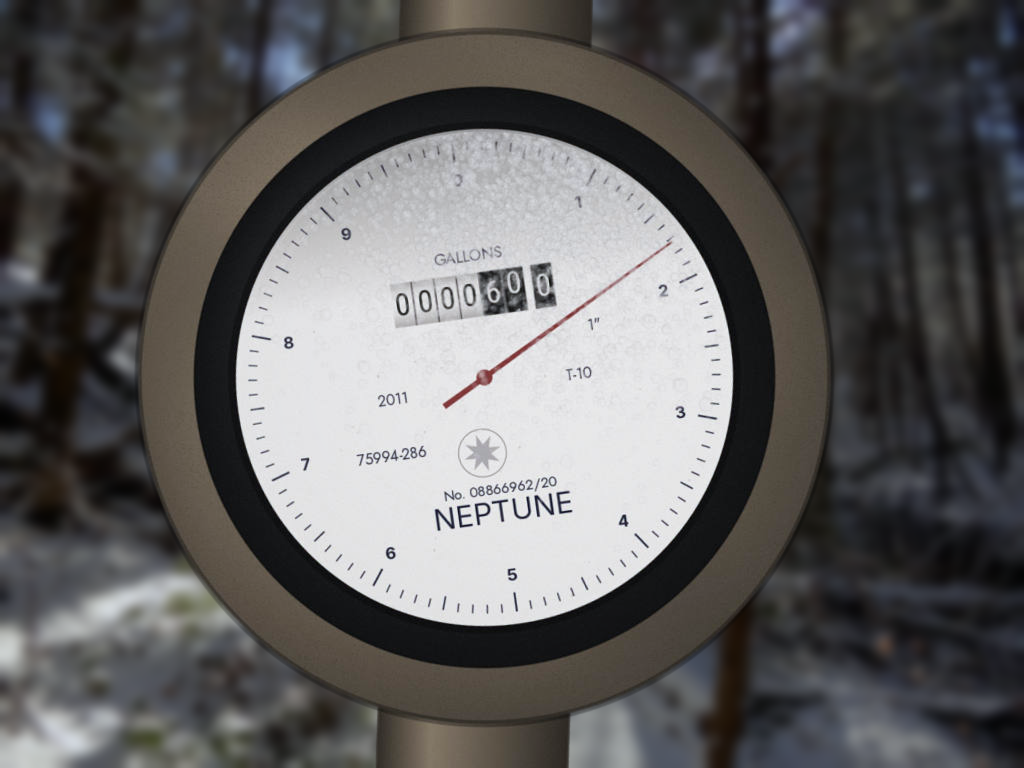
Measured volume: 601.7 gal
